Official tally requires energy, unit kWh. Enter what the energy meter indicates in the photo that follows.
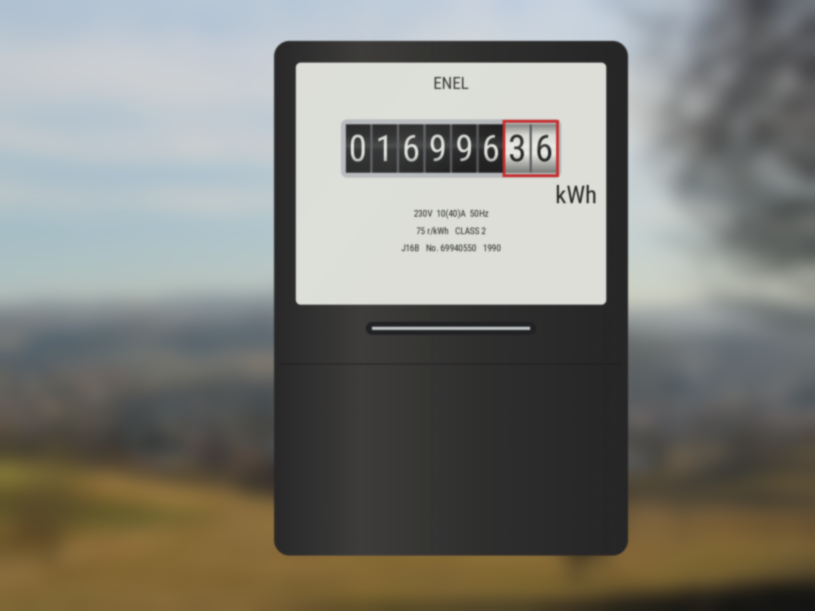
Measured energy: 16996.36 kWh
